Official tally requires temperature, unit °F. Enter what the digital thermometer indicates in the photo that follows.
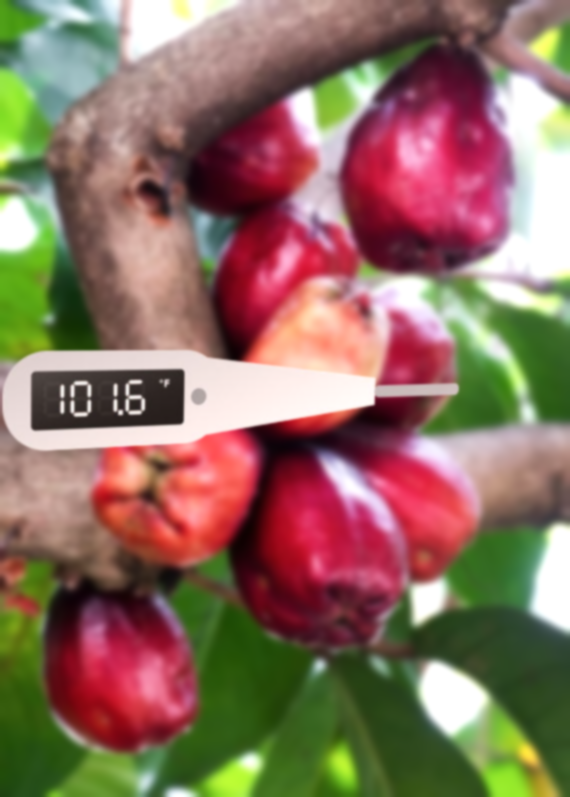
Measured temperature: 101.6 °F
